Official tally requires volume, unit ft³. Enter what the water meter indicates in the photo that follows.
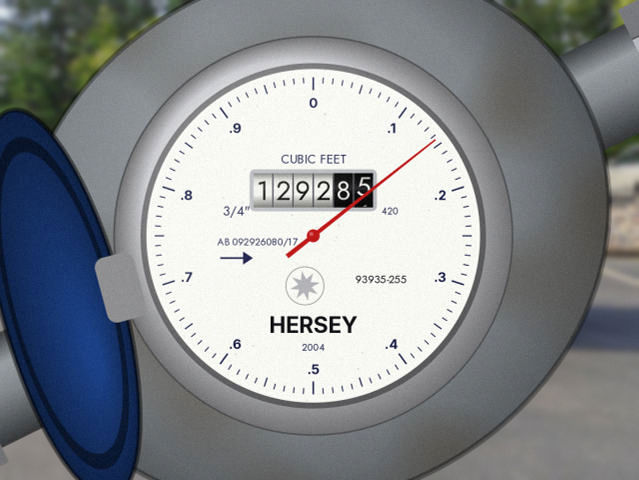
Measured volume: 129285.14 ft³
